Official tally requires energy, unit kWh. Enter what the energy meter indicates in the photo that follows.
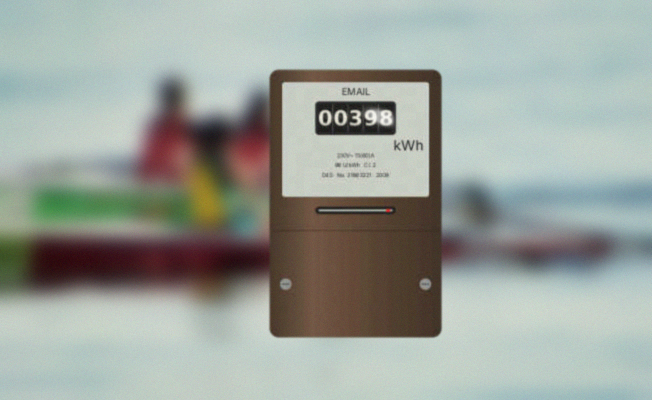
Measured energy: 398 kWh
